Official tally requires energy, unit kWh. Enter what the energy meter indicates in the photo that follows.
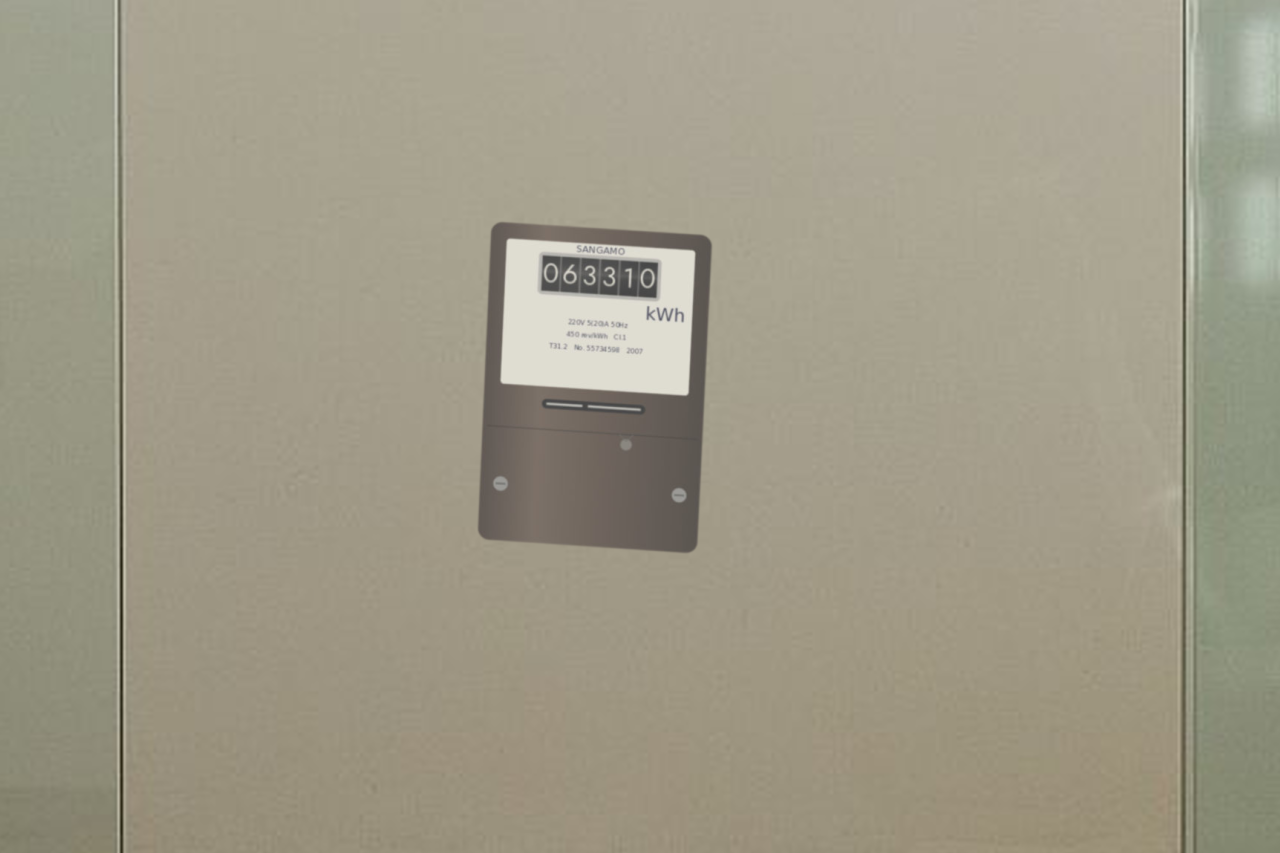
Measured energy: 63310 kWh
